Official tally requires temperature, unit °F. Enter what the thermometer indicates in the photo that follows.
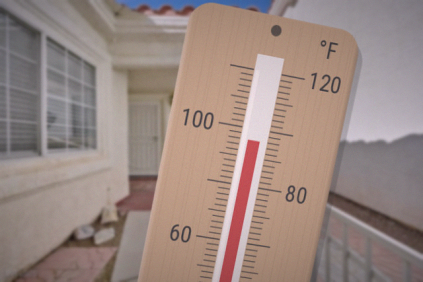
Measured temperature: 96 °F
